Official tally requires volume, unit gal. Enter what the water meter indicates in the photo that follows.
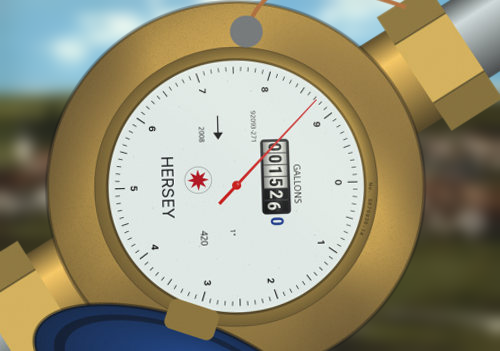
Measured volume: 15258.7 gal
